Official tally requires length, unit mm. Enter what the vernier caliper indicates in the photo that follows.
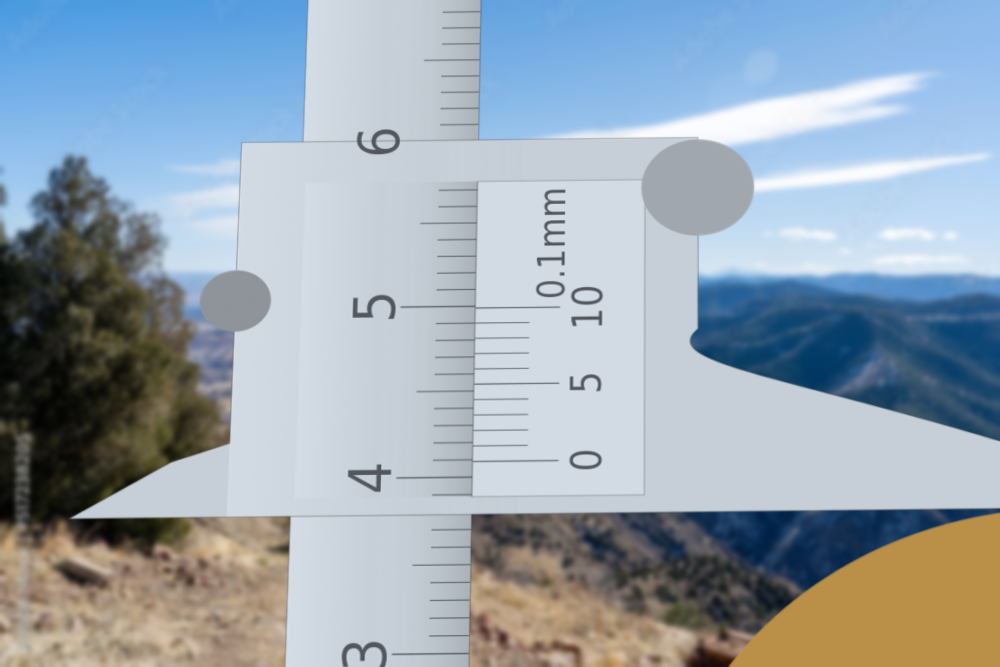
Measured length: 40.9 mm
